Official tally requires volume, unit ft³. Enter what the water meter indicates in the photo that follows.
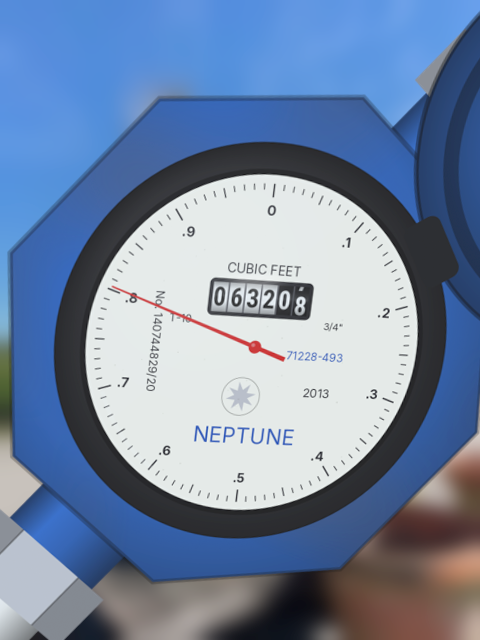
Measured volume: 63207.80 ft³
